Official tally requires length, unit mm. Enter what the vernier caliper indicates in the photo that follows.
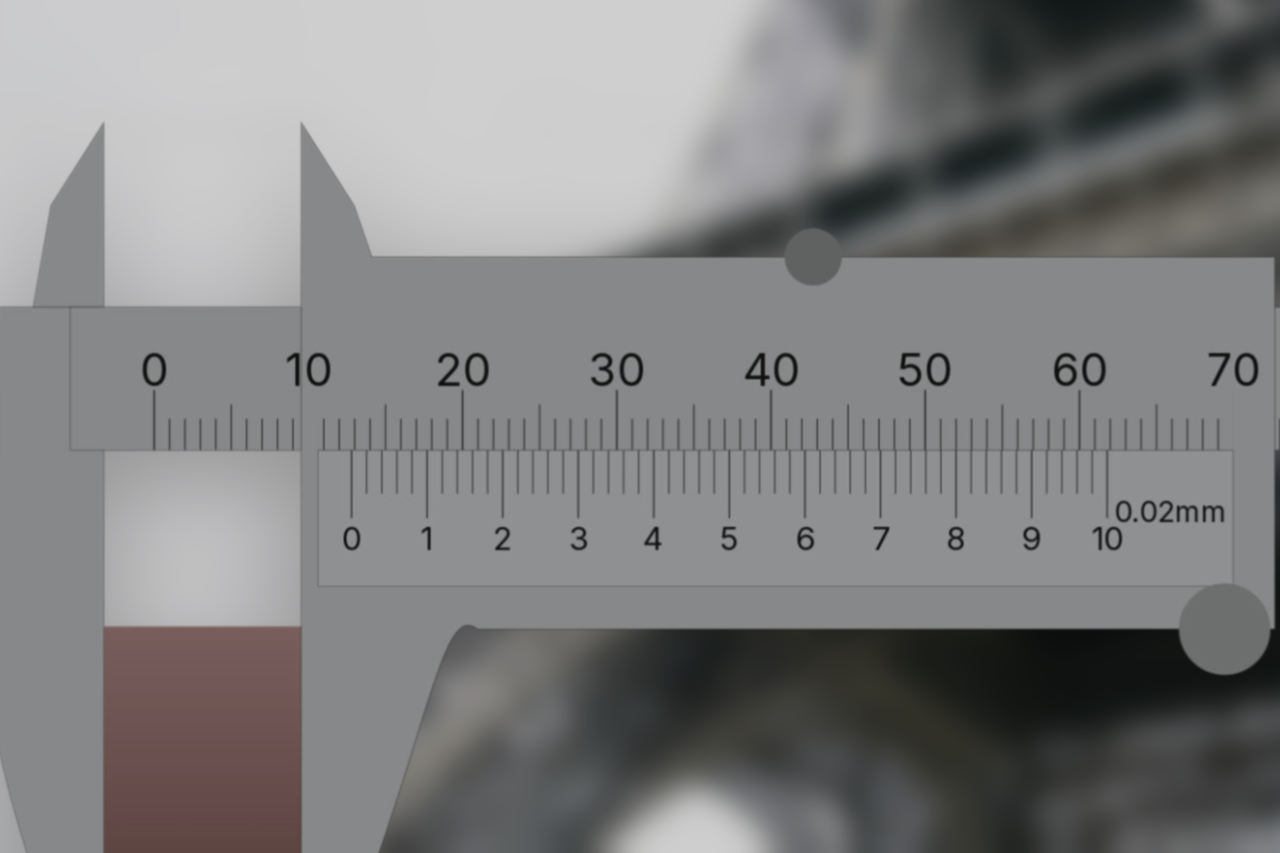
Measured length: 12.8 mm
